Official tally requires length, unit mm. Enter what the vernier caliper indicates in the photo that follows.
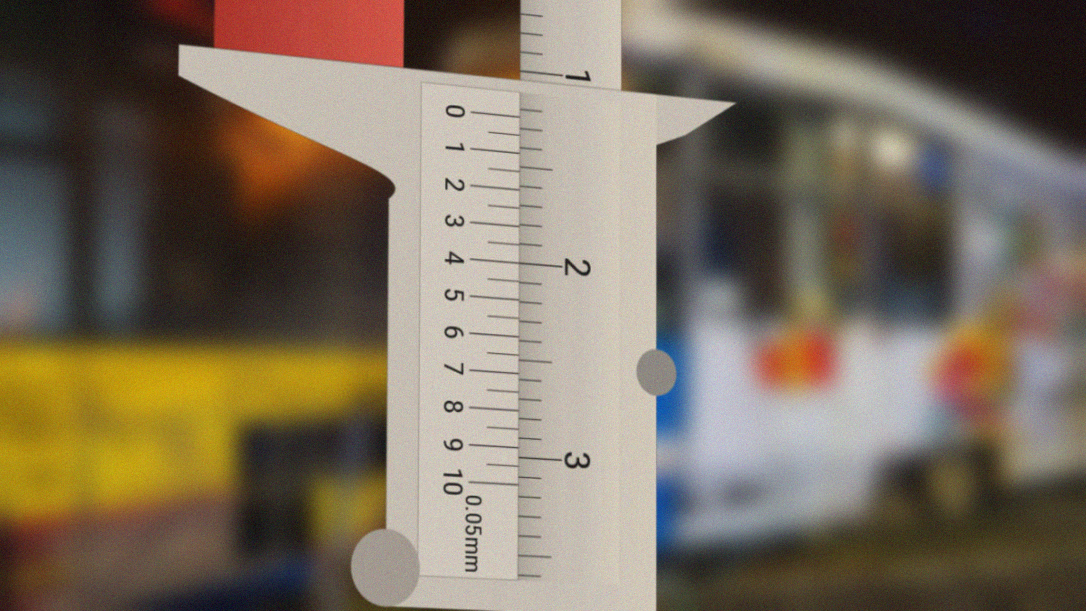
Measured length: 12.4 mm
